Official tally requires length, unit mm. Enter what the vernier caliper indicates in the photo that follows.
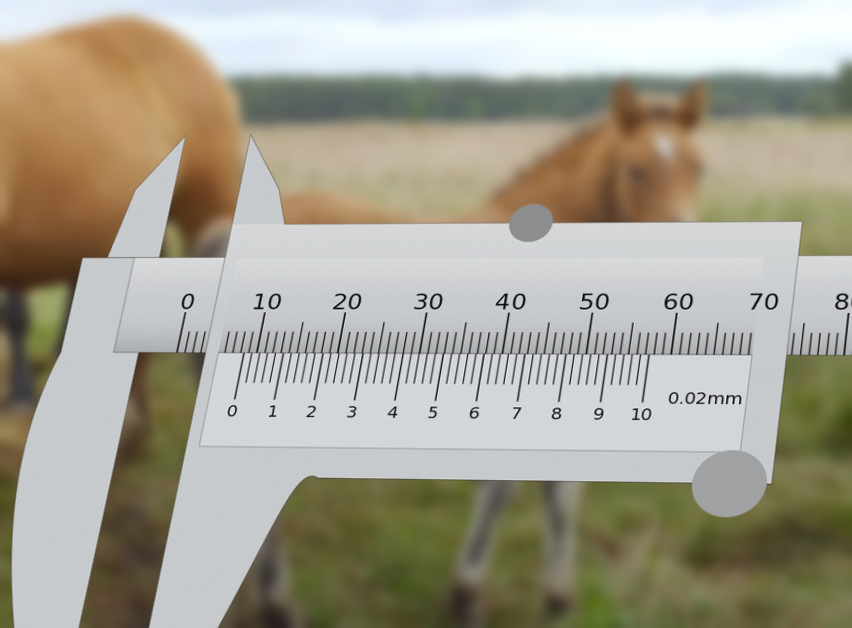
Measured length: 8.4 mm
